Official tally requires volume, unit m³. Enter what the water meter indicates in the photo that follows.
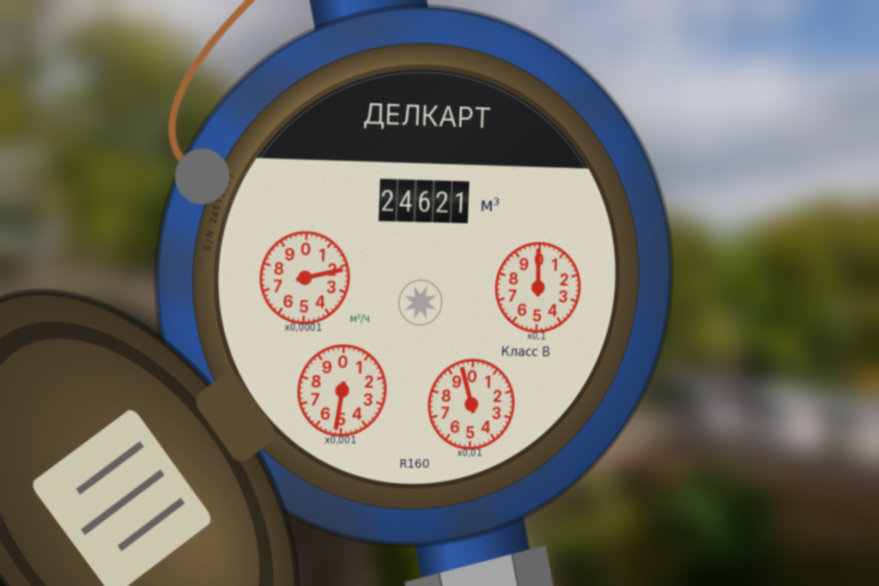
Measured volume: 24620.9952 m³
